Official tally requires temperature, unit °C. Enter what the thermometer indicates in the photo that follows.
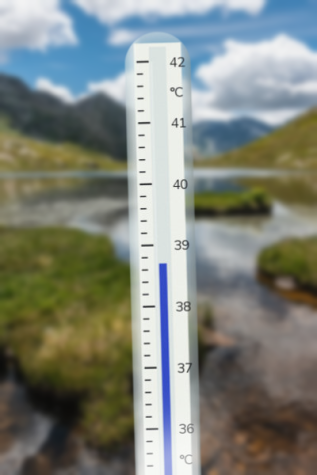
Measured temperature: 38.7 °C
